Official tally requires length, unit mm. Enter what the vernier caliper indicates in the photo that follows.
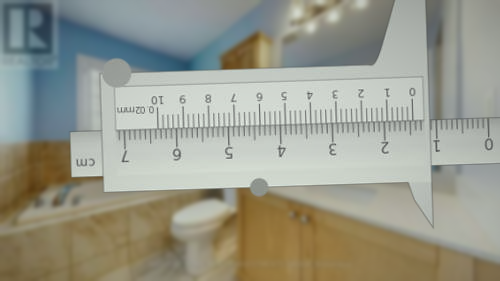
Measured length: 14.5 mm
